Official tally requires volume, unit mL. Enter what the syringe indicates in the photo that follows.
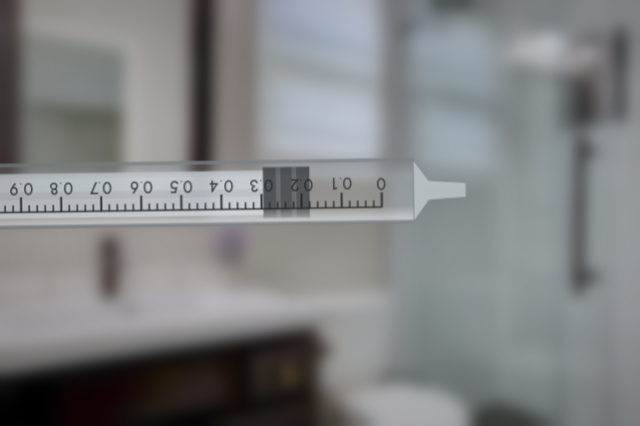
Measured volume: 0.18 mL
